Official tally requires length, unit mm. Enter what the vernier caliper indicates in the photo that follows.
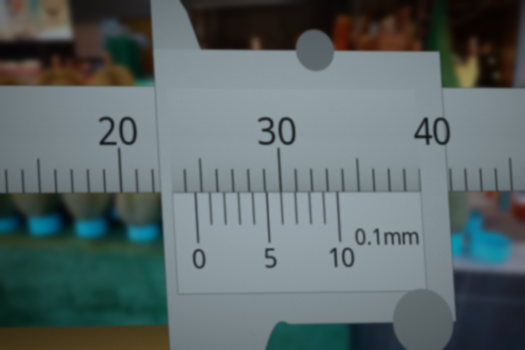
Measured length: 24.6 mm
